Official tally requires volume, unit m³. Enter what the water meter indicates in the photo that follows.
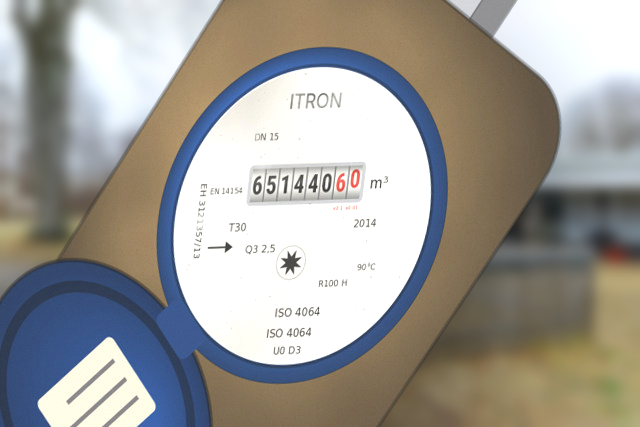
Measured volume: 651440.60 m³
